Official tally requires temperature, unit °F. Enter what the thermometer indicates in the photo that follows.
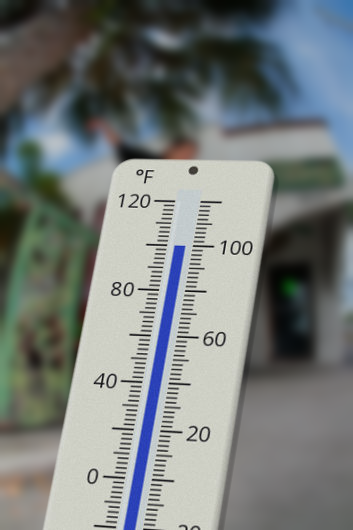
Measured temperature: 100 °F
